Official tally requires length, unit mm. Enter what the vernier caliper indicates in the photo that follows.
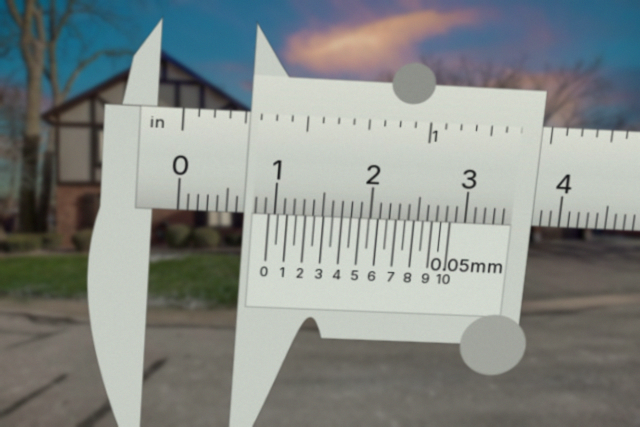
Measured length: 9.4 mm
